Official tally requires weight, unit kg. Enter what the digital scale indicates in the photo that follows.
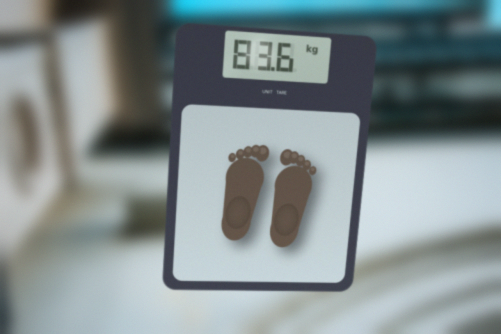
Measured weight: 83.6 kg
